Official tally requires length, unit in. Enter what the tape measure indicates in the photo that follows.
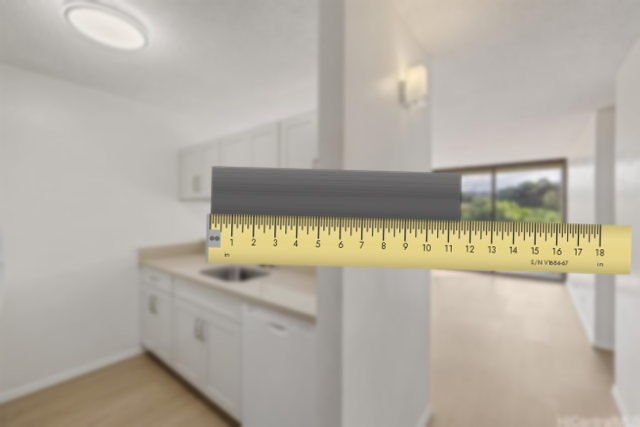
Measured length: 11.5 in
